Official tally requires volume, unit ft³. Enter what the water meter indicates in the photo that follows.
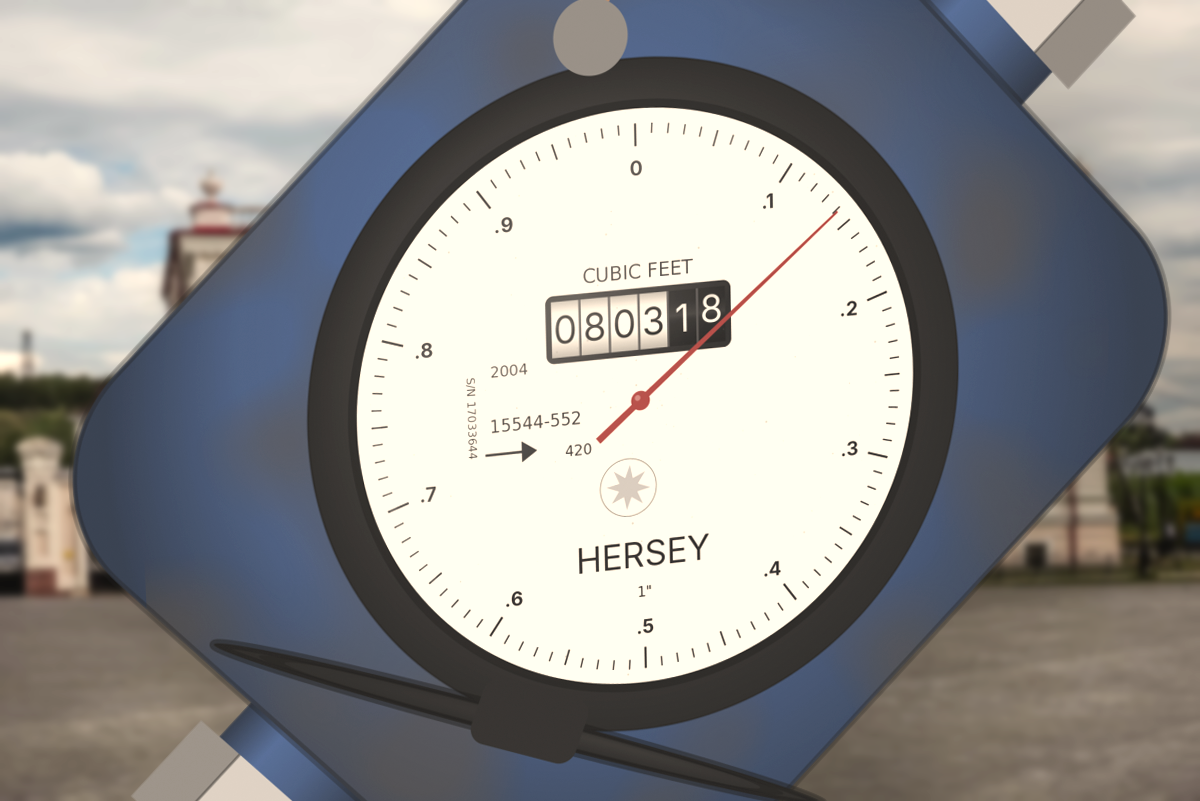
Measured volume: 80318.14 ft³
